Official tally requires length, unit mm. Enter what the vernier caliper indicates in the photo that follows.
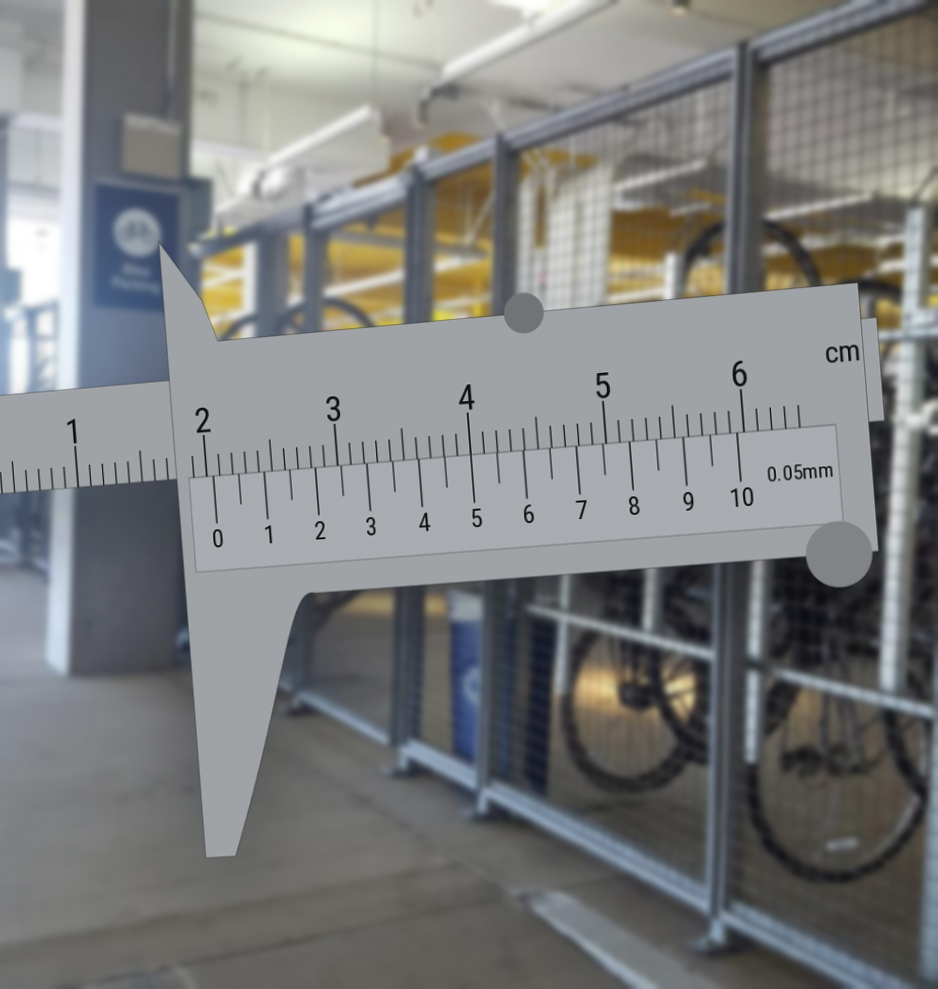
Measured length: 20.5 mm
